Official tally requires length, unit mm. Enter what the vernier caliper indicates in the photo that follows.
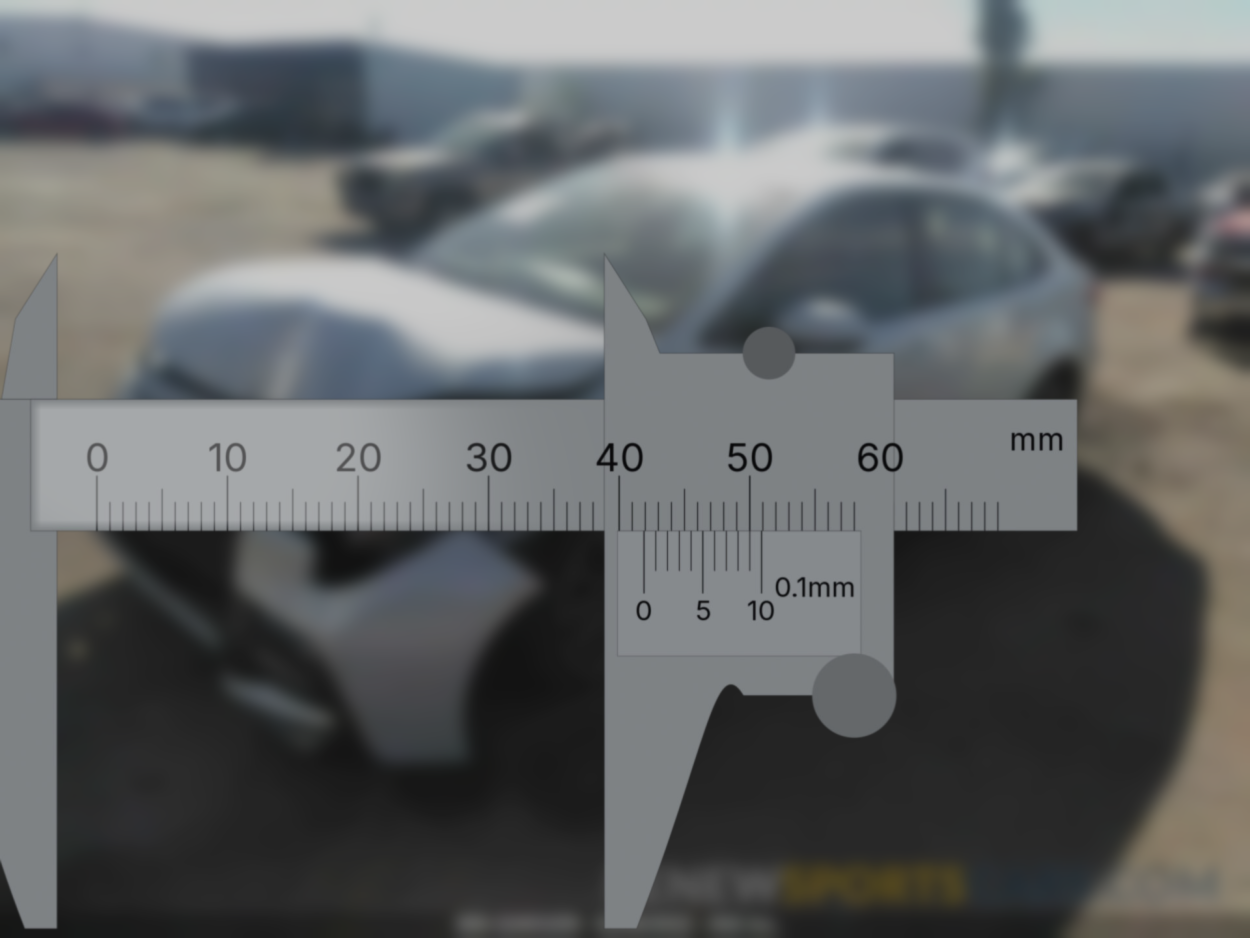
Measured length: 41.9 mm
